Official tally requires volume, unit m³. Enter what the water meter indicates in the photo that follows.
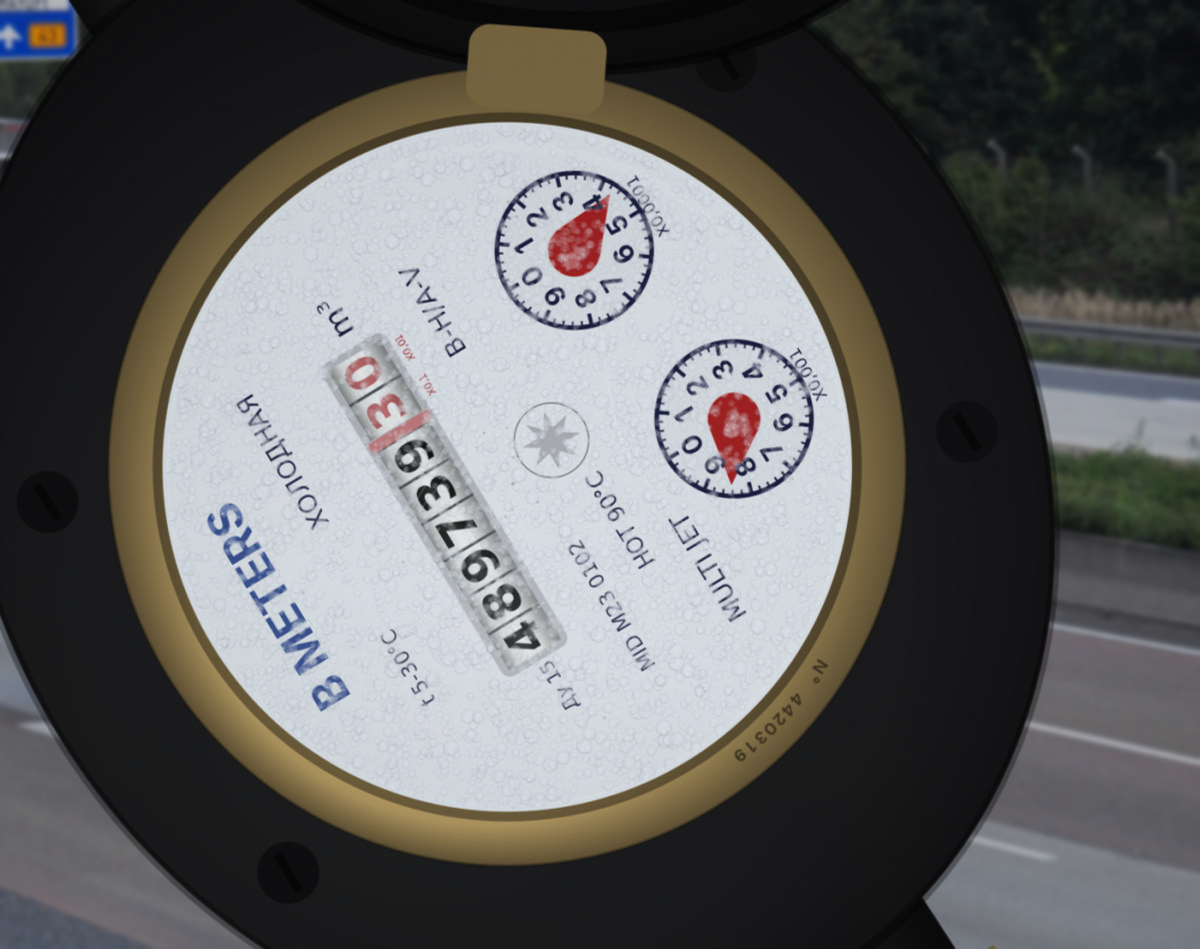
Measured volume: 489739.3084 m³
